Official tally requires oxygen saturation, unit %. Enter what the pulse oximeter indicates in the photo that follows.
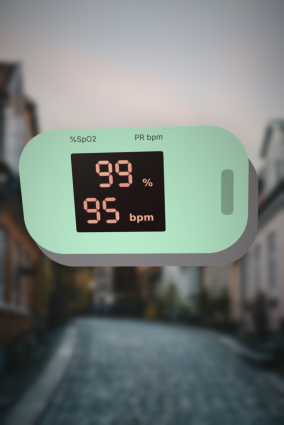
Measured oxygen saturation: 99 %
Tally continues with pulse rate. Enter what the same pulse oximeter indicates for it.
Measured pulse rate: 95 bpm
